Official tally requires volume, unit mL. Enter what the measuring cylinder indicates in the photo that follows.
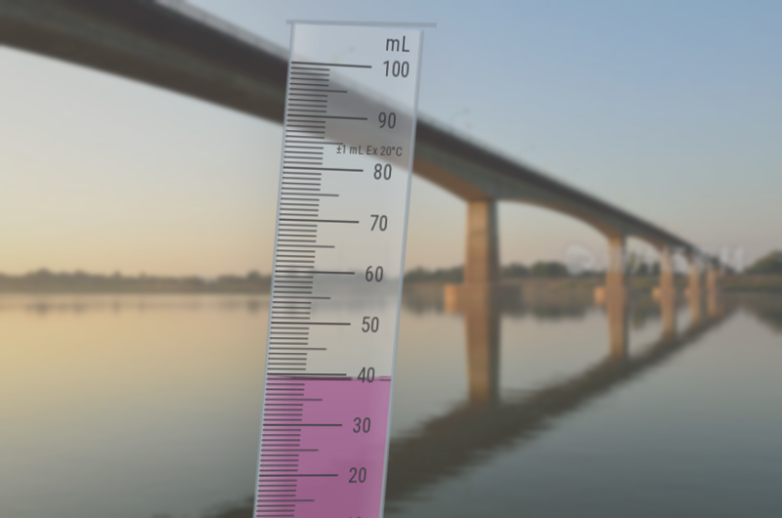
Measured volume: 39 mL
